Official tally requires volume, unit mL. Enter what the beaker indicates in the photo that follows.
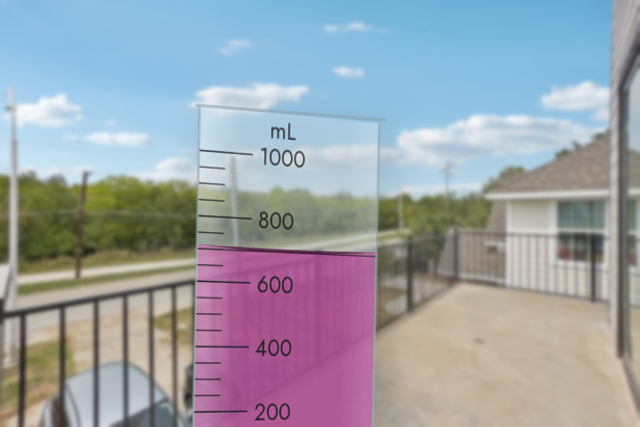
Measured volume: 700 mL
